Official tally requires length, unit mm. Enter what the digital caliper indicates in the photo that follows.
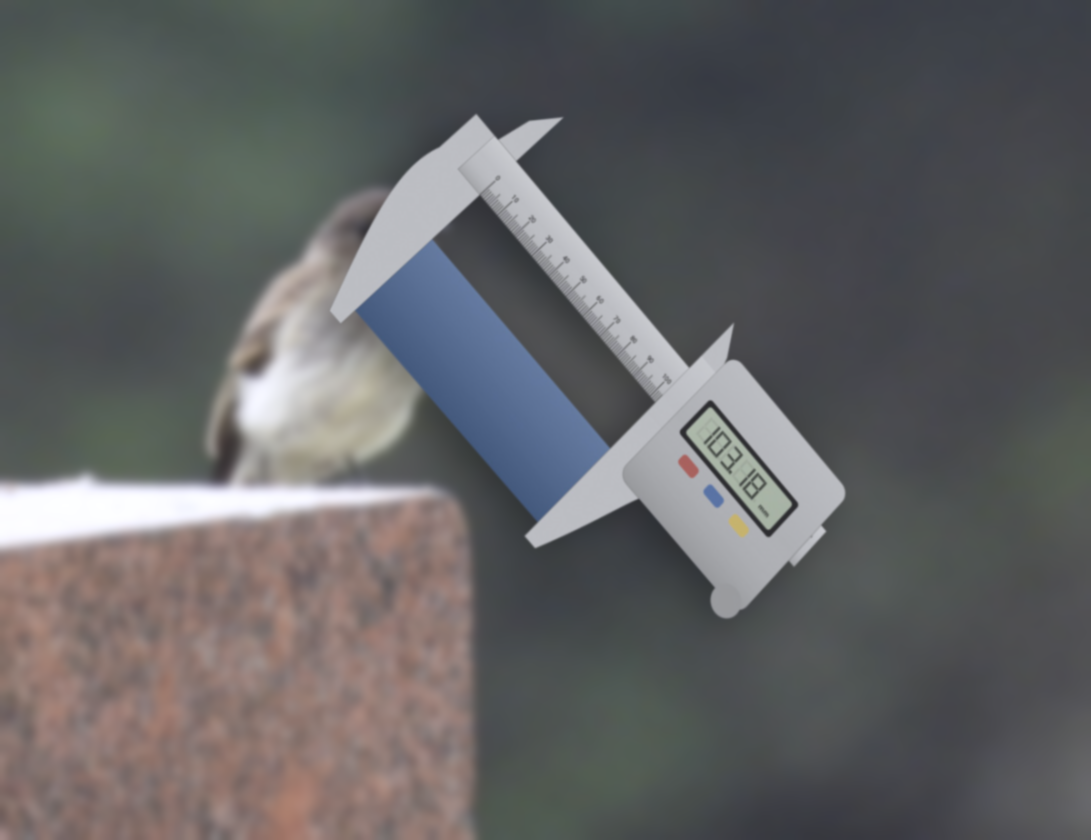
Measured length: 103.18 mm
